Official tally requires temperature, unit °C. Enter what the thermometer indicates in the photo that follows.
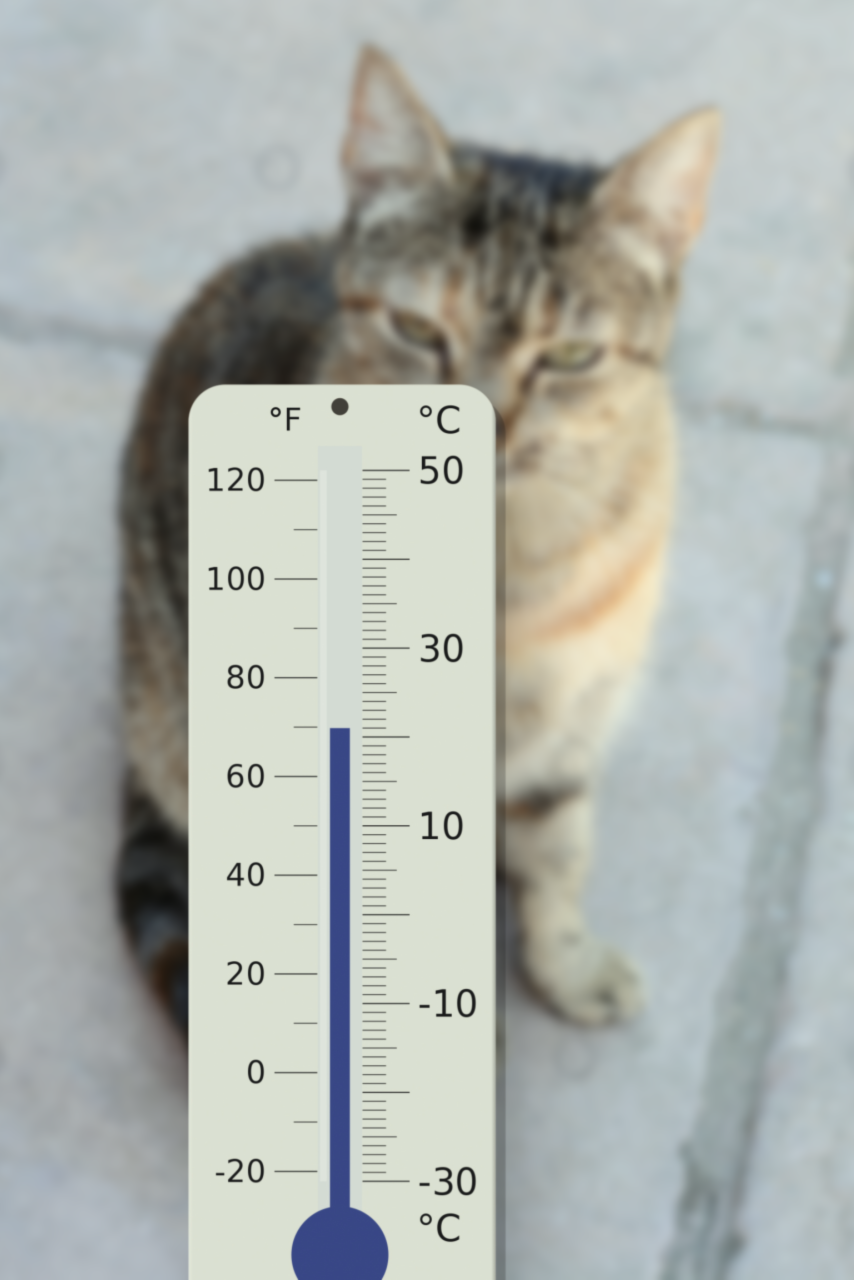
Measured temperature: 21 °C
